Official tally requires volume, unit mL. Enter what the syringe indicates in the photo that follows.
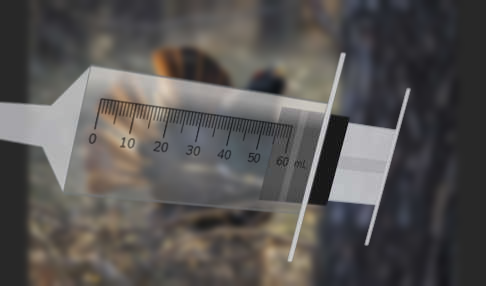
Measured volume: 55 mL
